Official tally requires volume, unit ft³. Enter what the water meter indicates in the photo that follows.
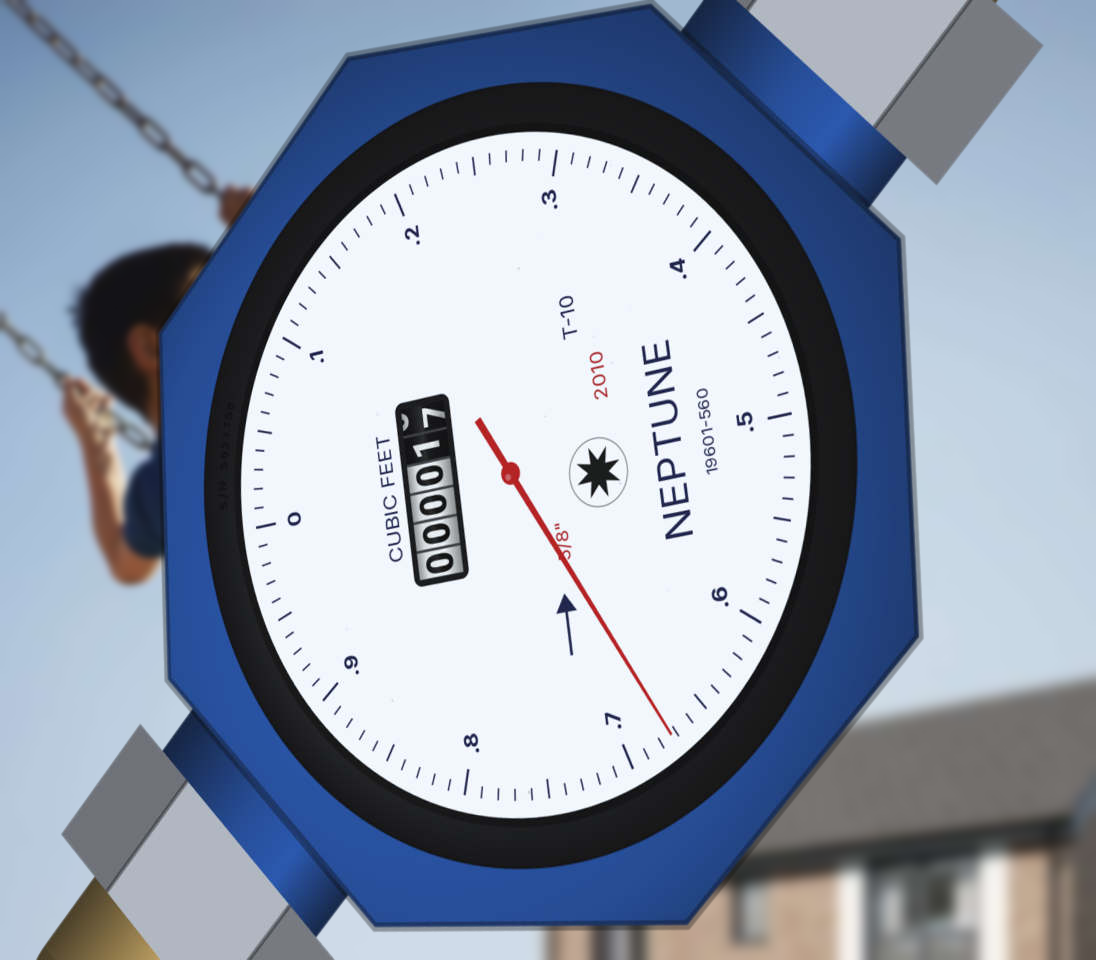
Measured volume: 16.67 ft³
